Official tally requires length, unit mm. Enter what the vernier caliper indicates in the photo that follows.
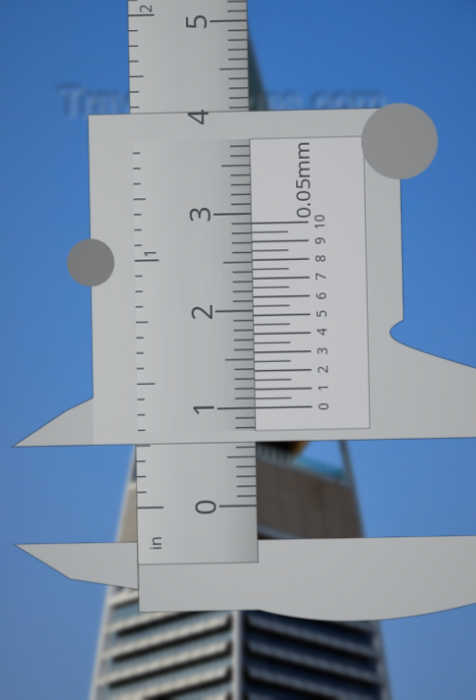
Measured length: 10.0 mm
